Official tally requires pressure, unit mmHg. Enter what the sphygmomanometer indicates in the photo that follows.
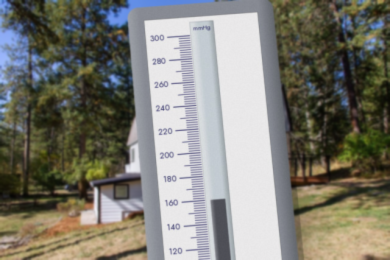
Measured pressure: 160 mmHg
